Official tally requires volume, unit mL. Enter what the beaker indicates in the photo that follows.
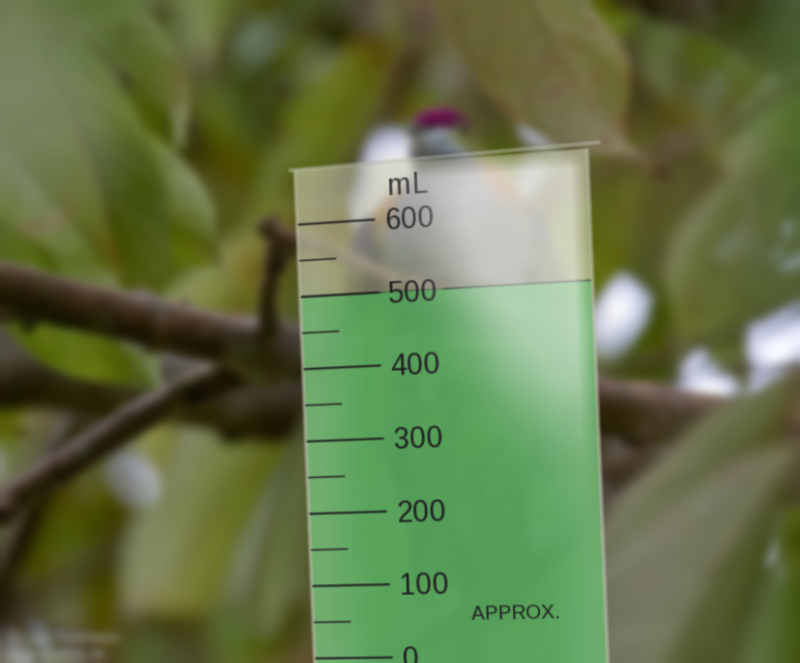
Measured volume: 500 mL
